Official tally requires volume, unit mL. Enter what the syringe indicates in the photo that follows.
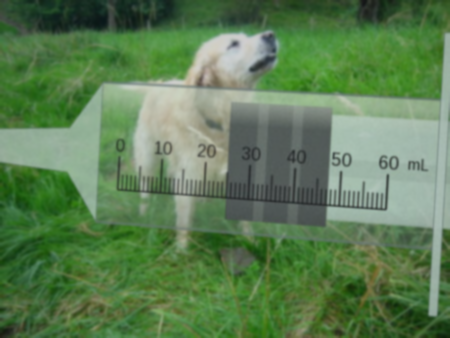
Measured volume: 25 mL
